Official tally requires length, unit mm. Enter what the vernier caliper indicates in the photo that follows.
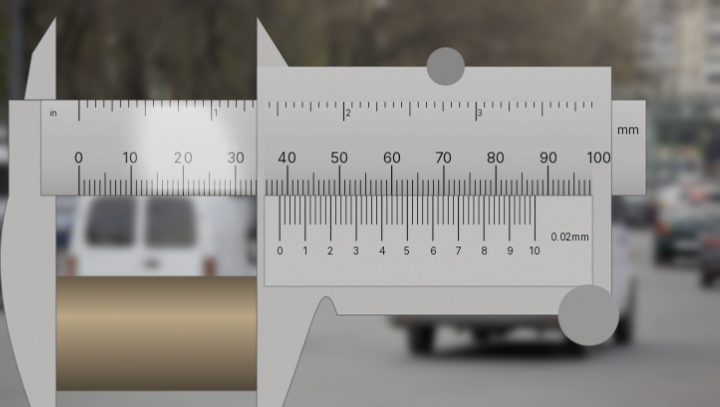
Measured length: 38.5 mm
